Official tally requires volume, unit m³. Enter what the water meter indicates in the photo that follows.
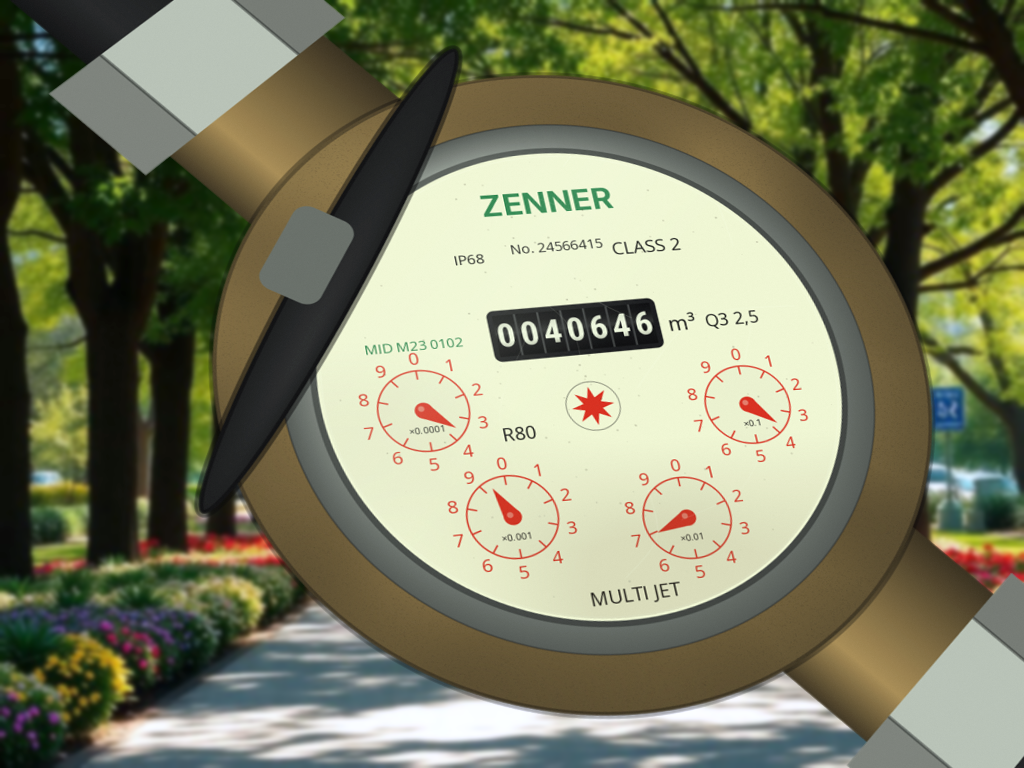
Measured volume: 40646.3693 m³
